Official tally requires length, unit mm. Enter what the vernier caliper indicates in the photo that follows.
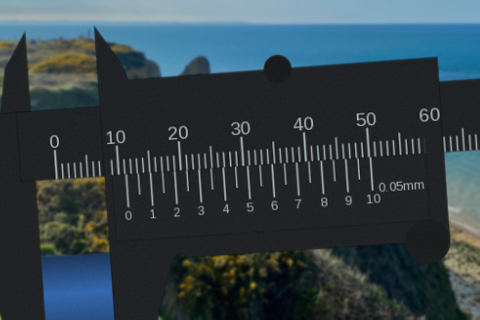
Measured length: 11.2 mm
